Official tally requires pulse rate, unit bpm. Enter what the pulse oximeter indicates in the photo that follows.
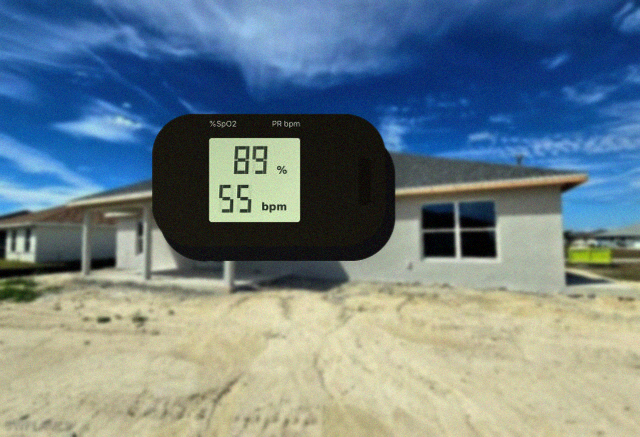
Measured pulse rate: 55 bpm
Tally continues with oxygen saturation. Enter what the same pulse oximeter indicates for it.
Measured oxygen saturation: 89 %
